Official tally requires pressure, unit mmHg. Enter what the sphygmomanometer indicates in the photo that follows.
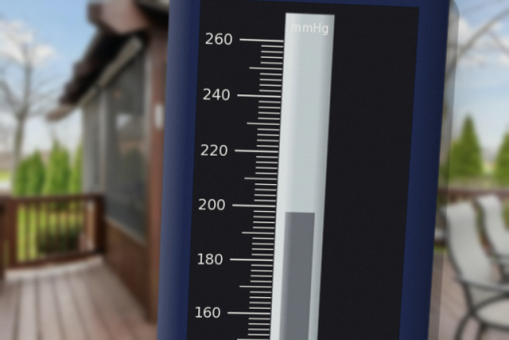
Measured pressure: 198 mmHg
